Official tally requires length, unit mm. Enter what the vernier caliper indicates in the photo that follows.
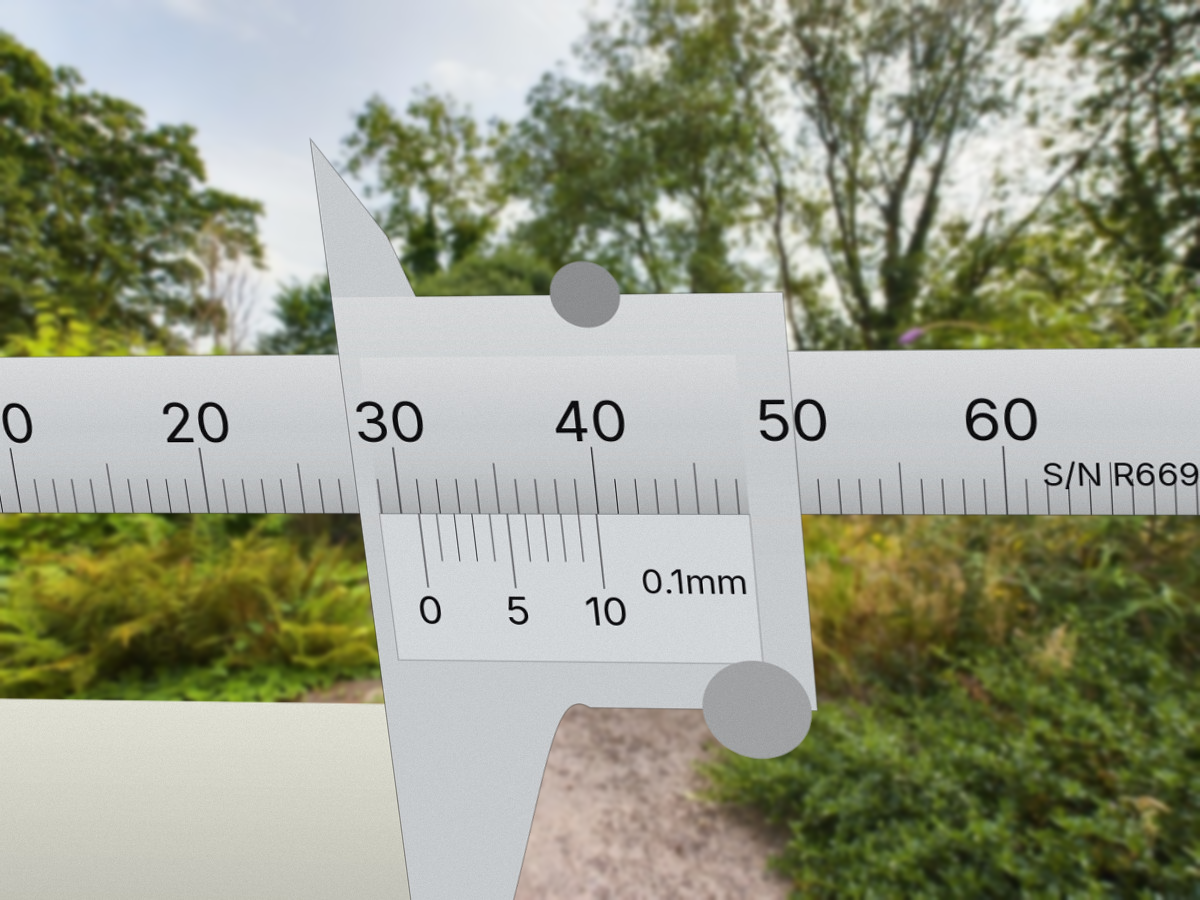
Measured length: 30.9 mm
